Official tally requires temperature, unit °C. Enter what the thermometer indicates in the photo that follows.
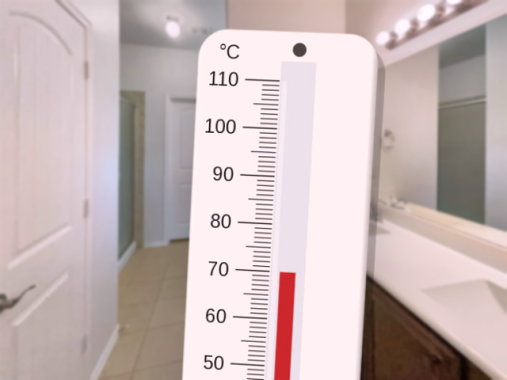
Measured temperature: 70 °C
